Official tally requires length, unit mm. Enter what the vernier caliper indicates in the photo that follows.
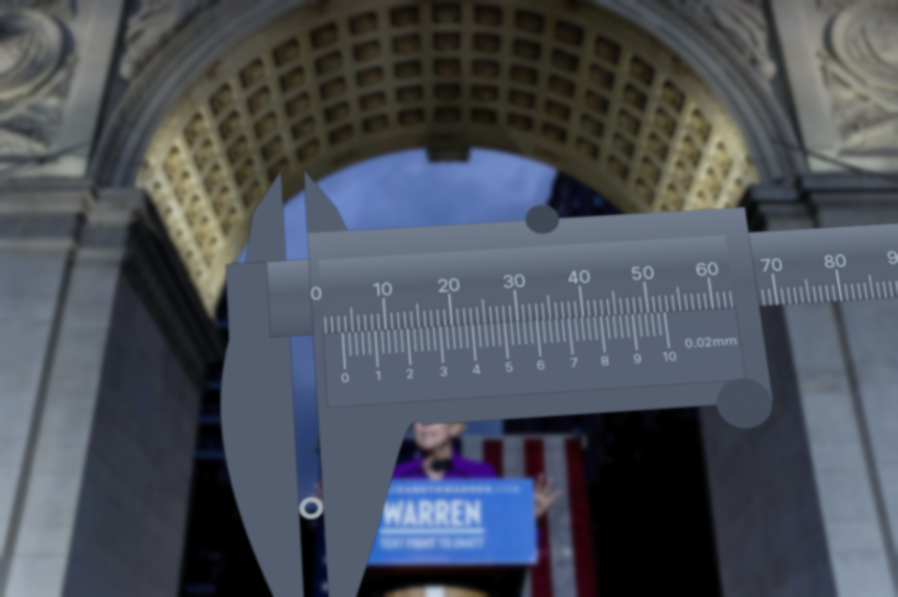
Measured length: 3.5 mm
